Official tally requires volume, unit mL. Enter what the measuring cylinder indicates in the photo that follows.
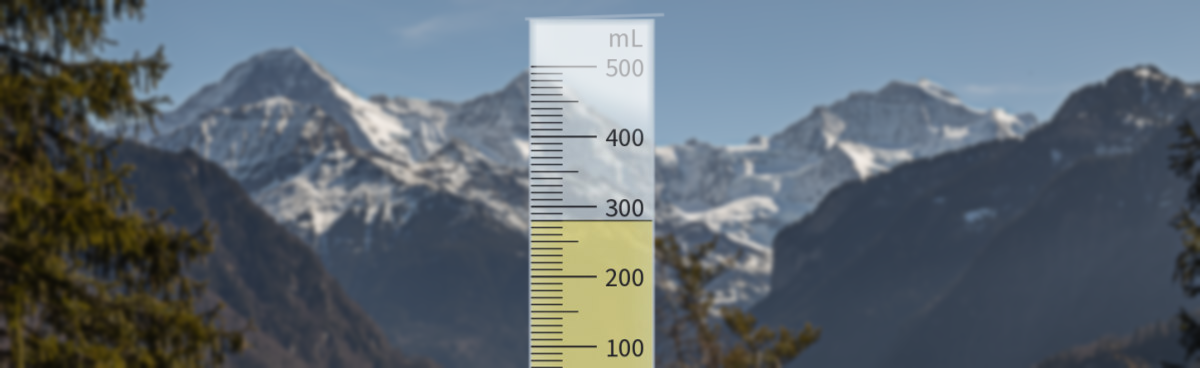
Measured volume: 280 mL
